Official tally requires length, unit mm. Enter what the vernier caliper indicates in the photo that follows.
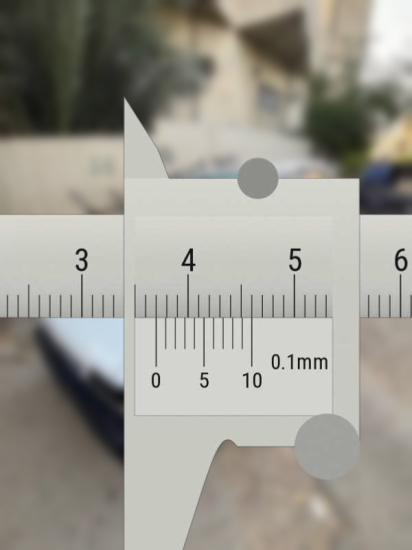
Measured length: 37.0 mm
